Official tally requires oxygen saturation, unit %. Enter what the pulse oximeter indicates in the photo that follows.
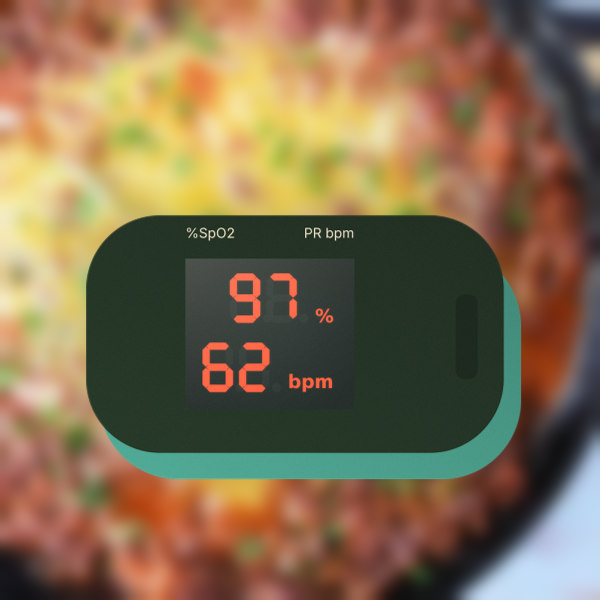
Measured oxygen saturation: 97 %
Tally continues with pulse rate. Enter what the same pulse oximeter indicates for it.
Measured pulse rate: 62 bpm
